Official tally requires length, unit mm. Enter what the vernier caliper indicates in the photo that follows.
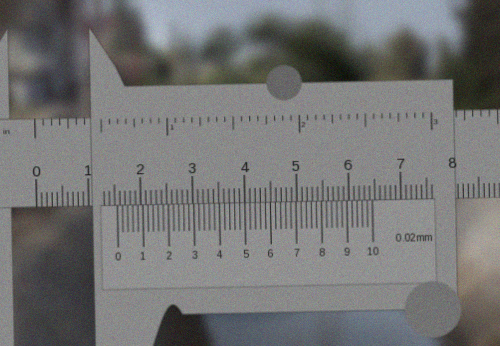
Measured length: 15.5 mm
